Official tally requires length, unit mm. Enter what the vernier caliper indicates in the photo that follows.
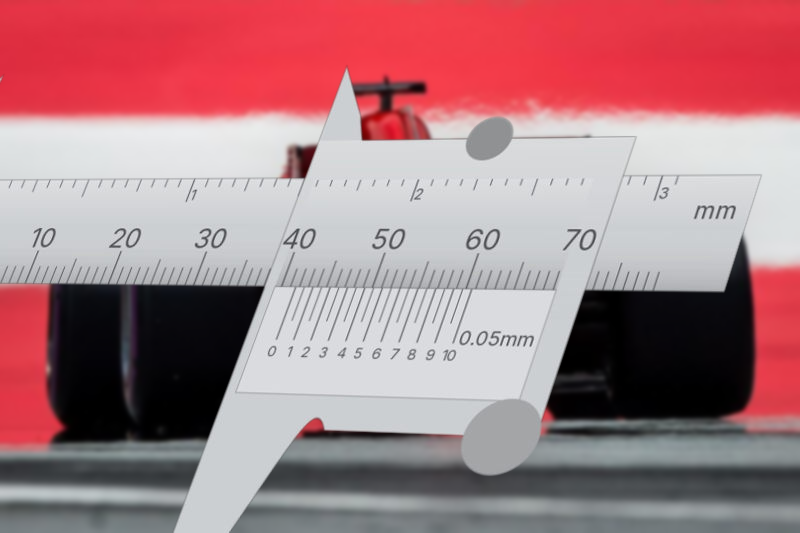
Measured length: 41.6 mm
